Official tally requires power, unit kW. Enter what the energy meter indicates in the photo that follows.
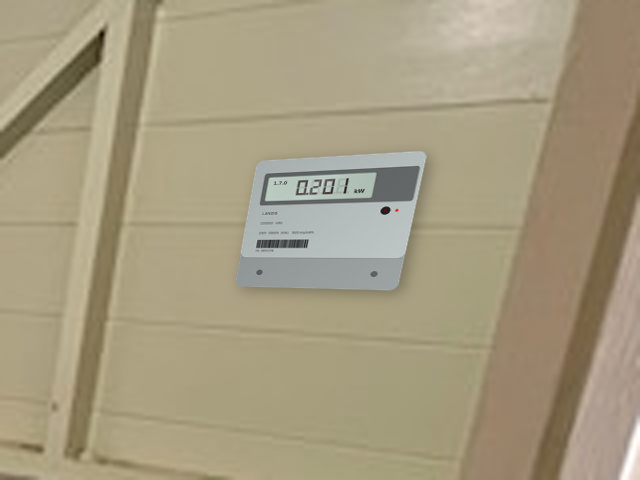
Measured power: 0.201 kW
